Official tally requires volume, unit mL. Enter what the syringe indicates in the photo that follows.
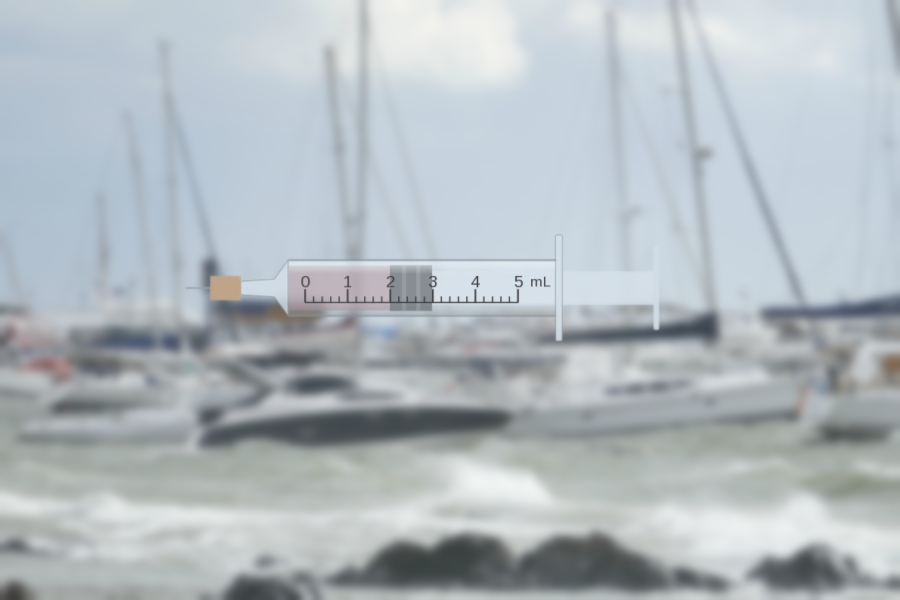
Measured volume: 2 mL
